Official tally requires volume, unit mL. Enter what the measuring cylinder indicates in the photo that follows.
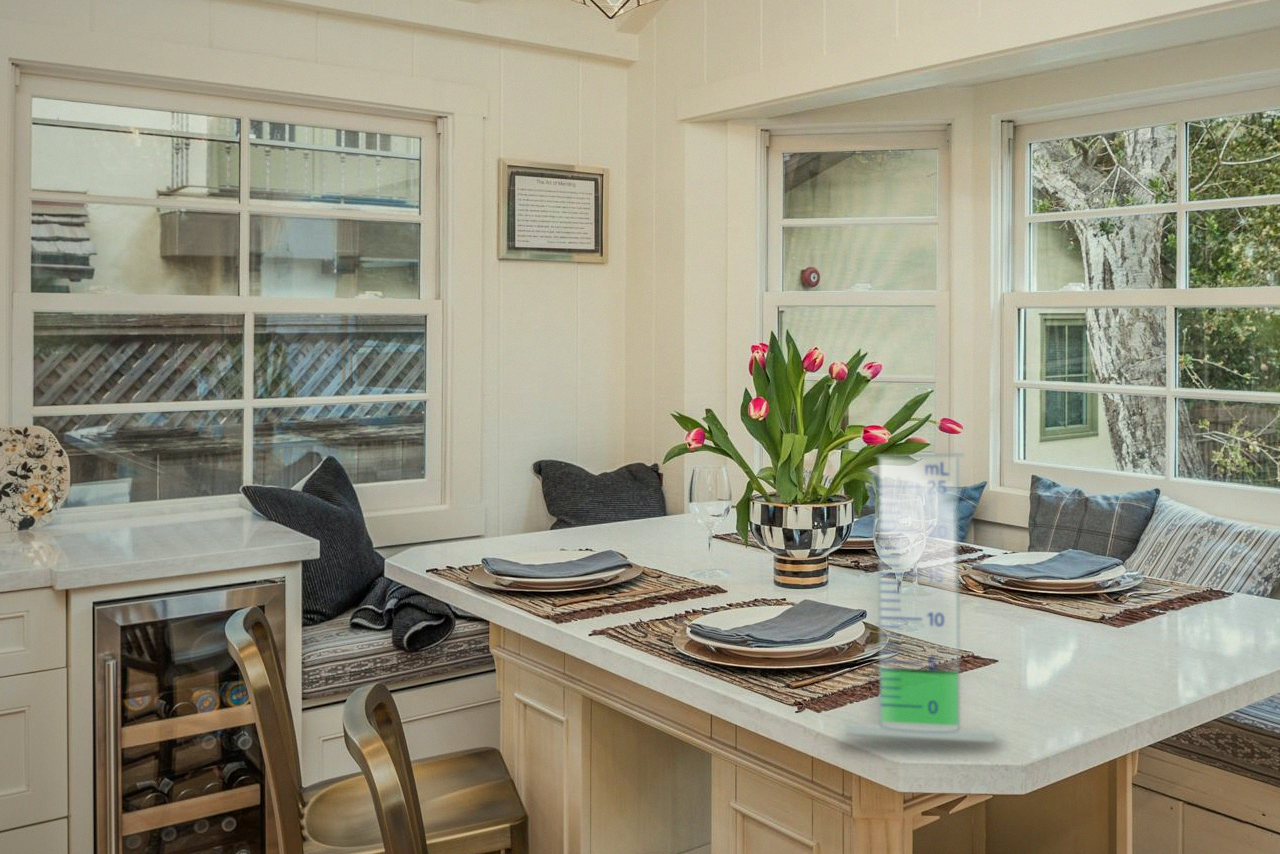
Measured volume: 4 mL
